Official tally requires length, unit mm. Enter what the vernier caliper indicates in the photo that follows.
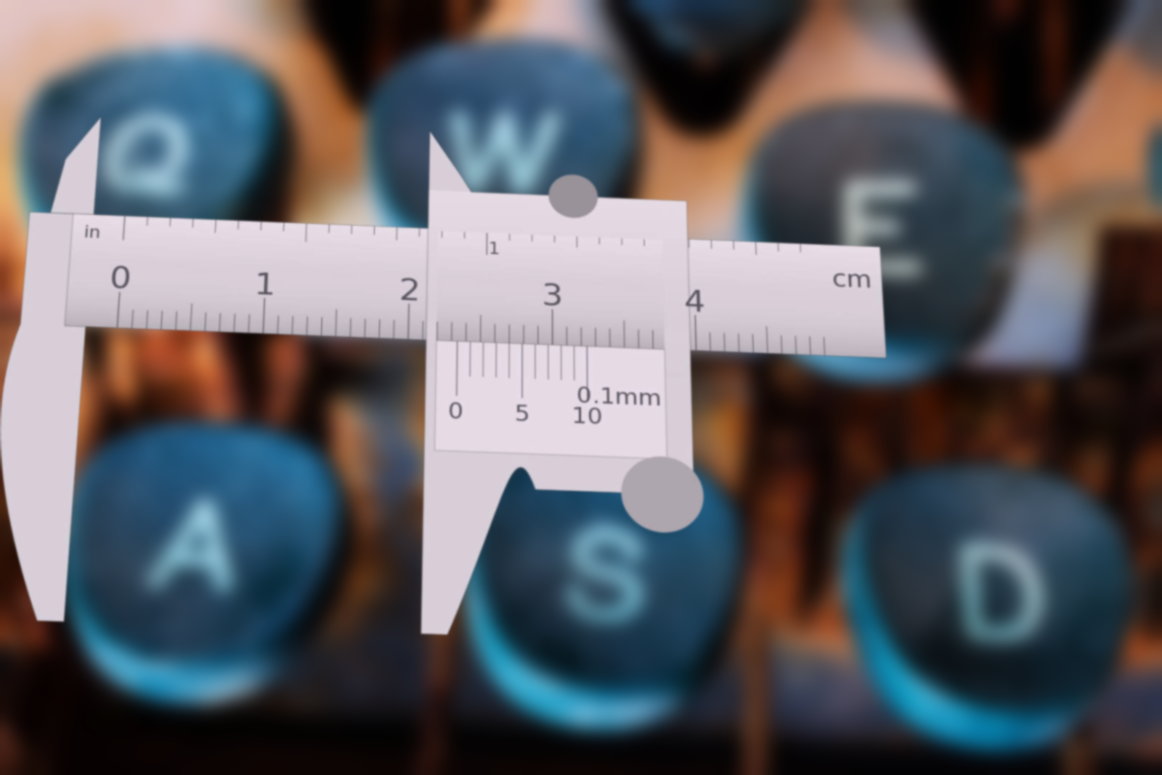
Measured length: 23.4 mm
